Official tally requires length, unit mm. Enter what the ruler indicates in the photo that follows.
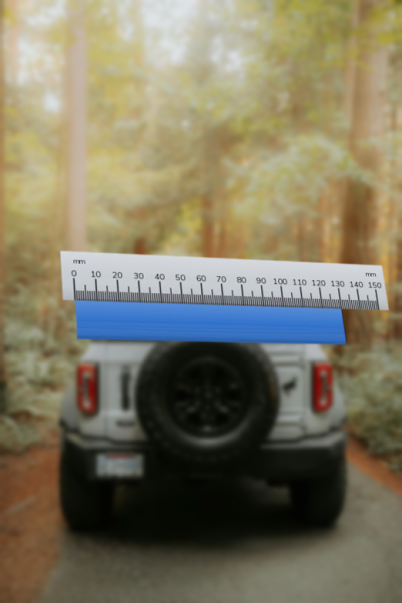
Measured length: 130 mm
